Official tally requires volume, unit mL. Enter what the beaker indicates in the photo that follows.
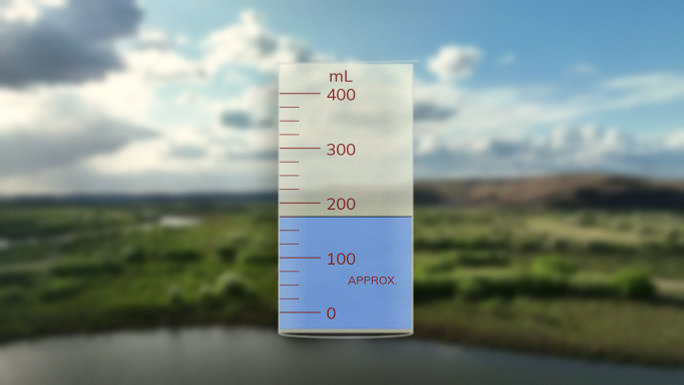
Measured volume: 175 mL
